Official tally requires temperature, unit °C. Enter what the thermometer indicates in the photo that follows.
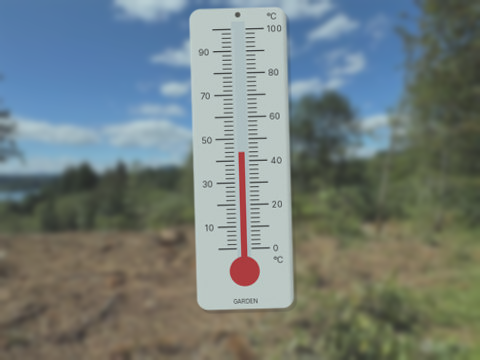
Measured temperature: 44 °C
